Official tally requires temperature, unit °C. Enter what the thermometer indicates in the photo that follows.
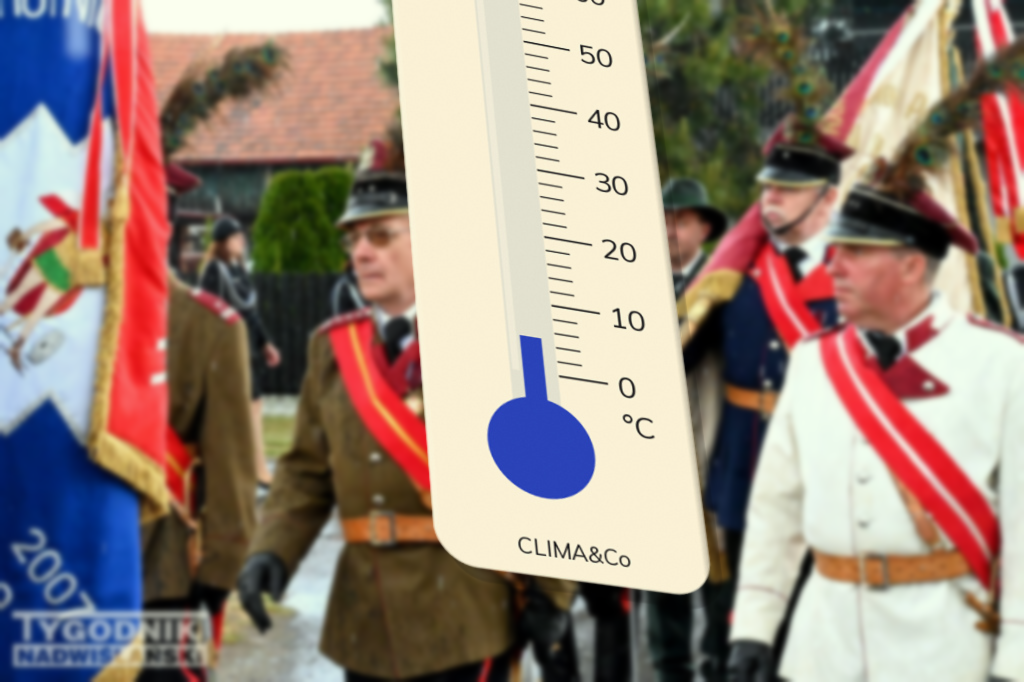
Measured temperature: 5 °C
